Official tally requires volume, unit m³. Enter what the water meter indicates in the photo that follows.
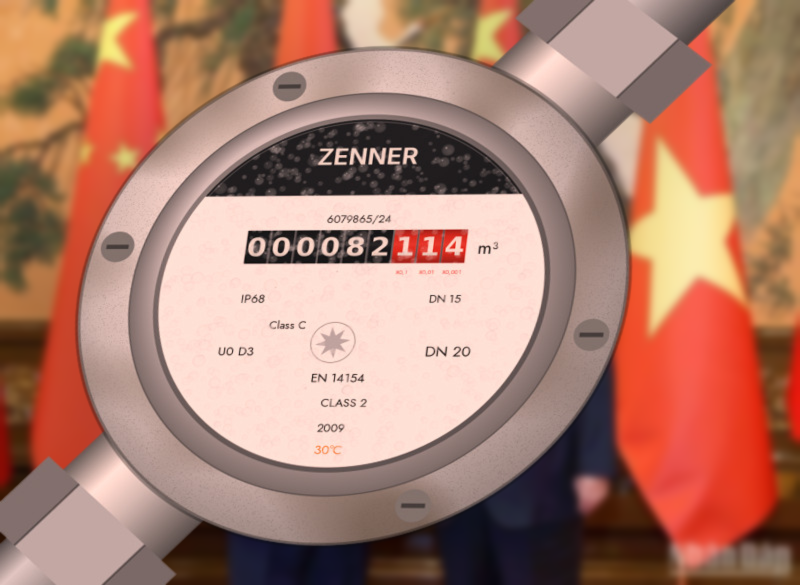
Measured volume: 82.114 m³
